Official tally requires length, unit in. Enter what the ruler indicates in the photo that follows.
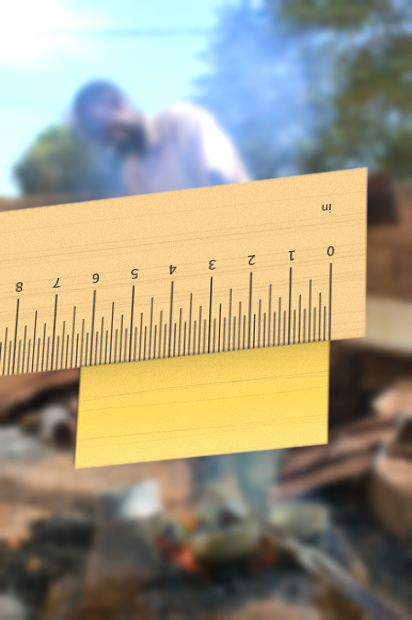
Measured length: 6.25 in
